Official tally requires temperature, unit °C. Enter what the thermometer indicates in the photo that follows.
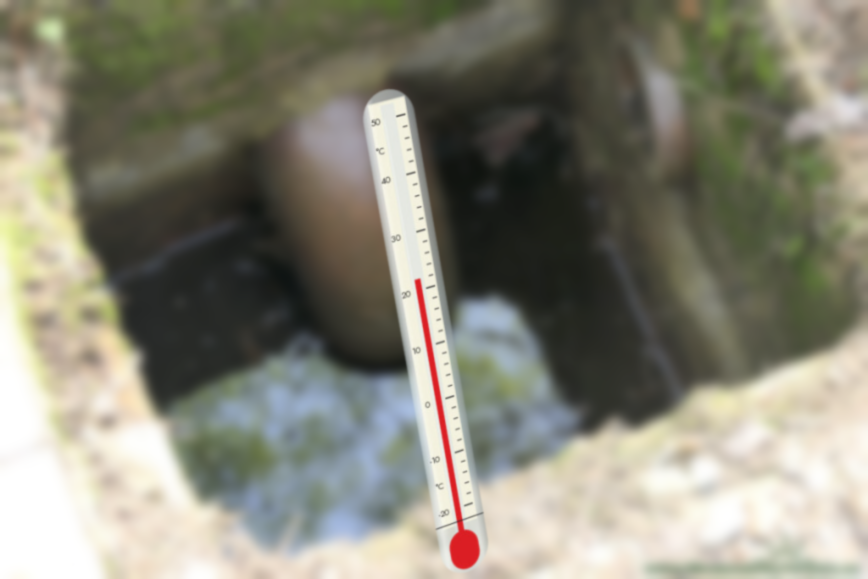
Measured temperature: 22 °C
